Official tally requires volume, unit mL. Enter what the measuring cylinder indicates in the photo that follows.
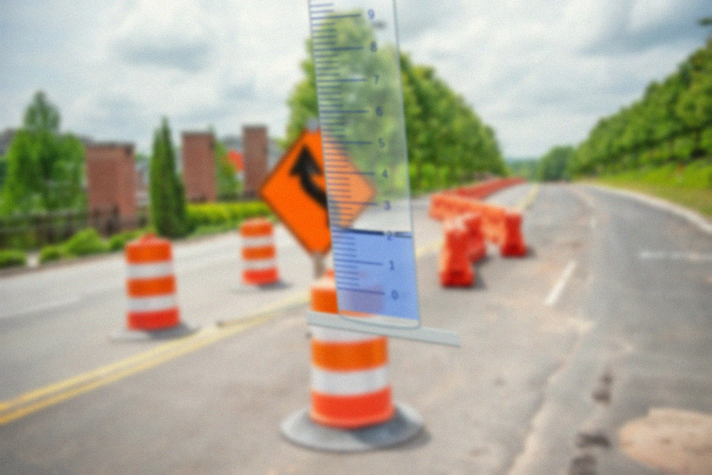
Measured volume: 2 mL
